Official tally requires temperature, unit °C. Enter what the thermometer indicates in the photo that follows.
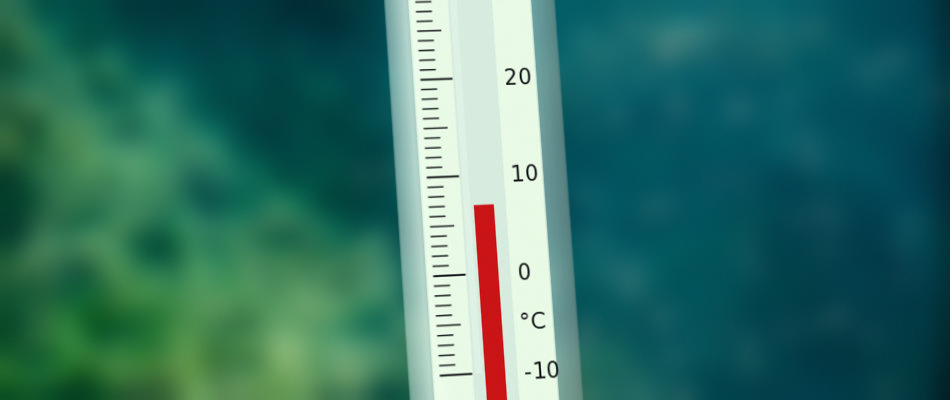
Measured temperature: 7 °C
